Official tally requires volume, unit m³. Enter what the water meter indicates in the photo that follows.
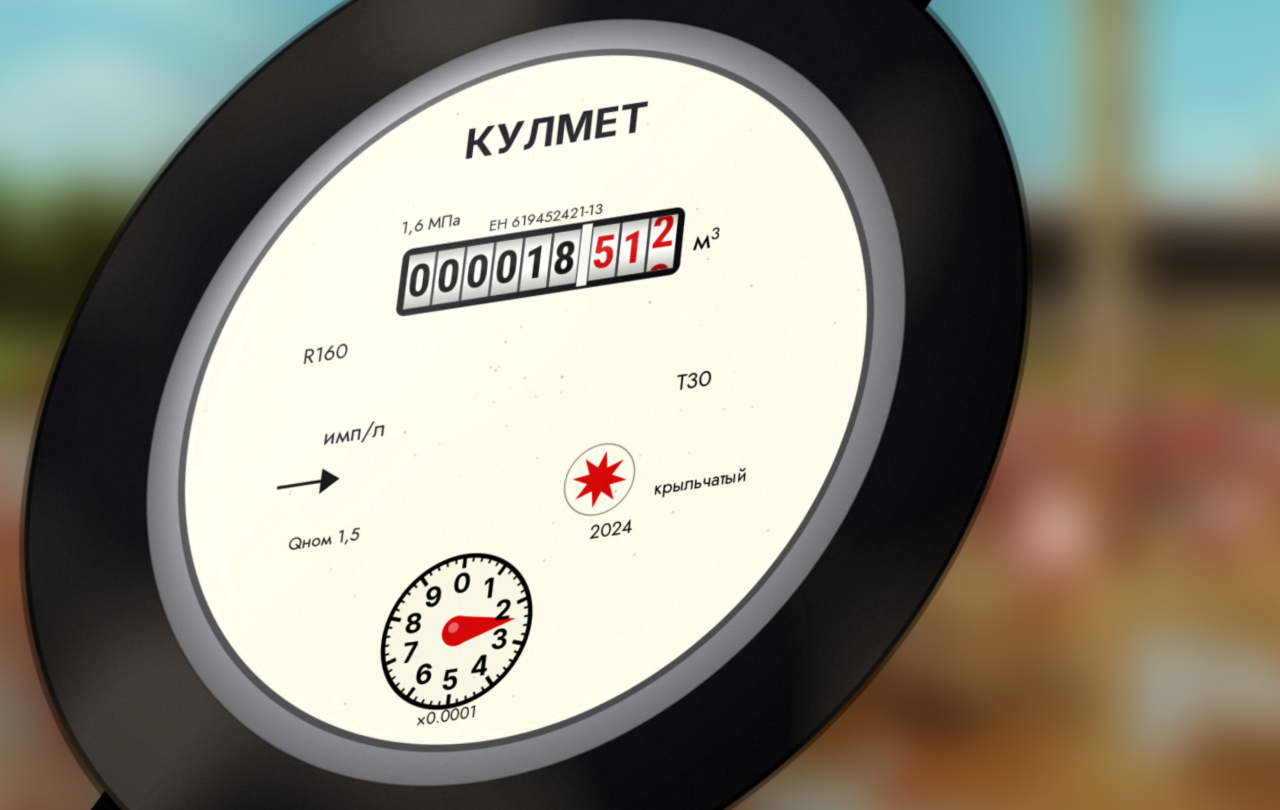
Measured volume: 18.5122 m³
